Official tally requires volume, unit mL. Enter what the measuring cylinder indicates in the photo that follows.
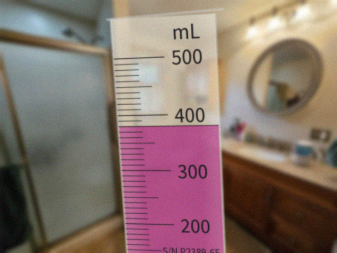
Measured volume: 380 mL
